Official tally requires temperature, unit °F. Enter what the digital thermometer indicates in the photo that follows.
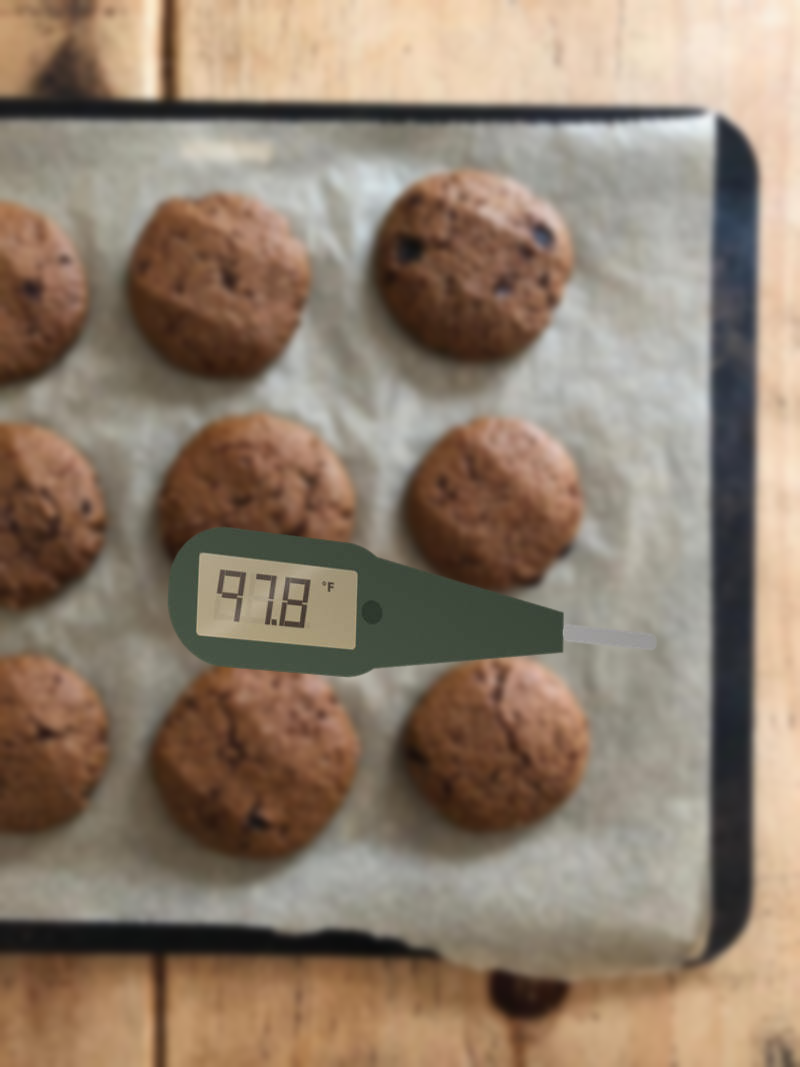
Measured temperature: 97.8 °F
